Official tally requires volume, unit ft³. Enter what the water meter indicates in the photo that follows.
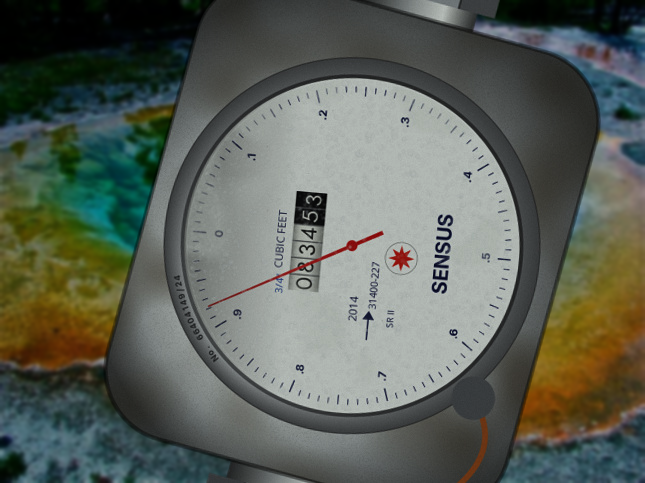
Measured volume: 83452.92 ft³
